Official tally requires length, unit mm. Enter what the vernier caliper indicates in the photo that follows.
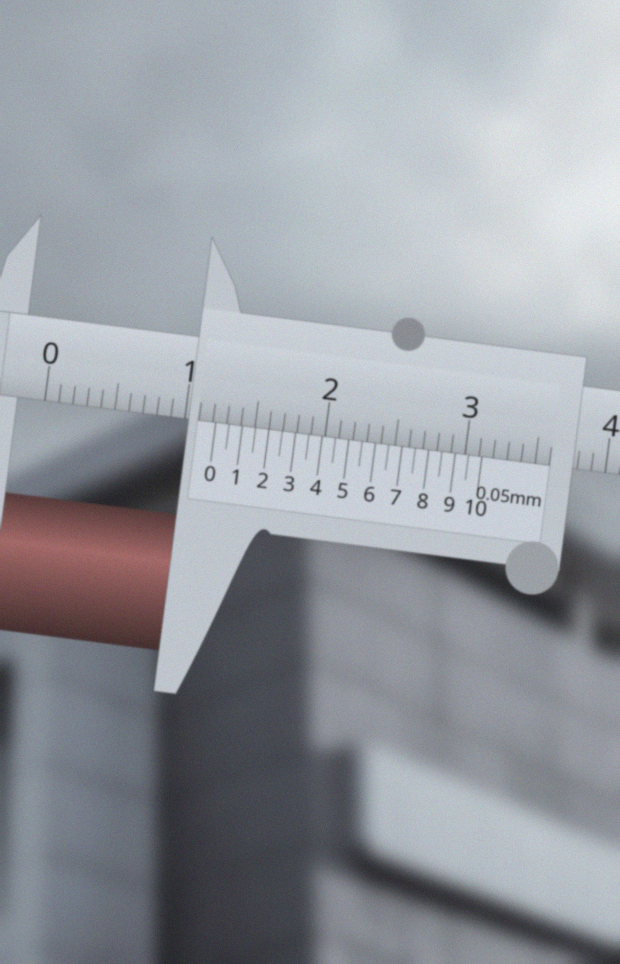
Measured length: 12.2 mm
